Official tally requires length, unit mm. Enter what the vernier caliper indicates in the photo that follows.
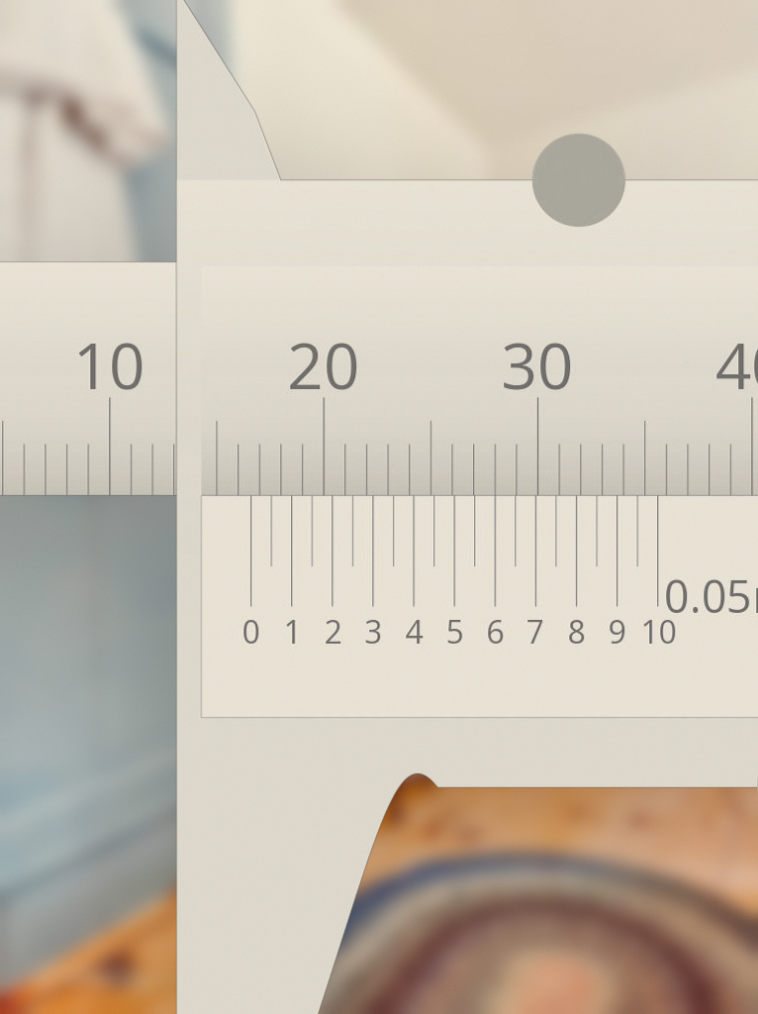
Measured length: 16.60 mm
